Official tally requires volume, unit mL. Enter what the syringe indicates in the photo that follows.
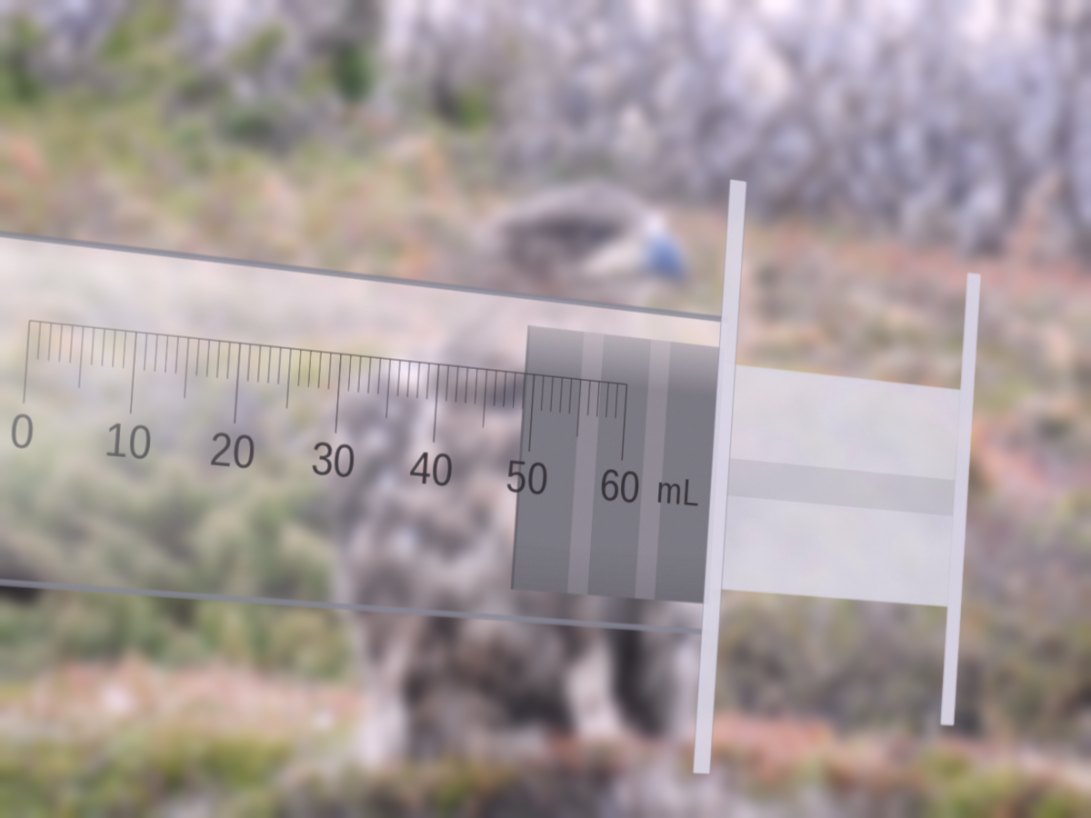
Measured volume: 49 mL
